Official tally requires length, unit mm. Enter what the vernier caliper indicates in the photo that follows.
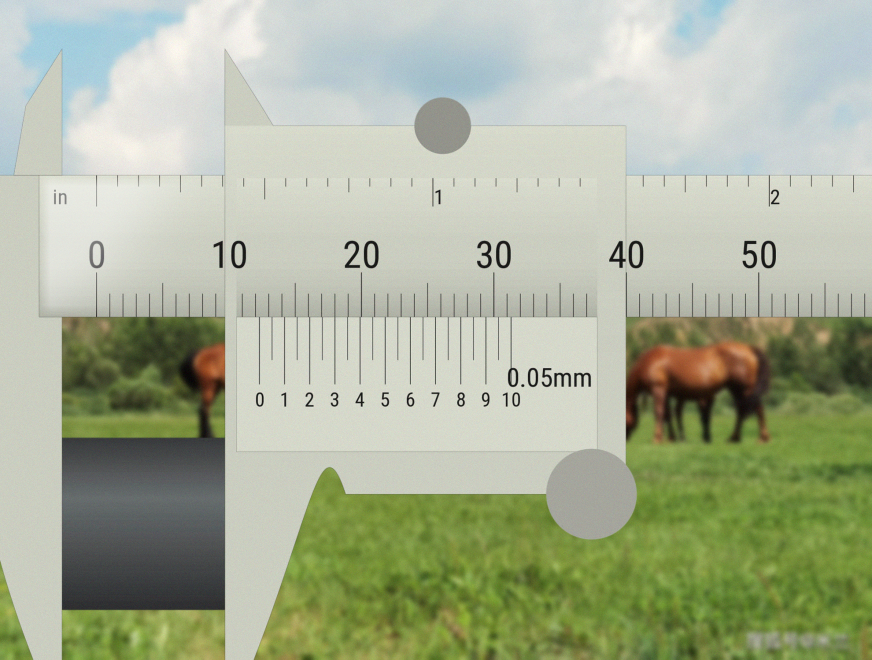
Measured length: 12.3 mm
